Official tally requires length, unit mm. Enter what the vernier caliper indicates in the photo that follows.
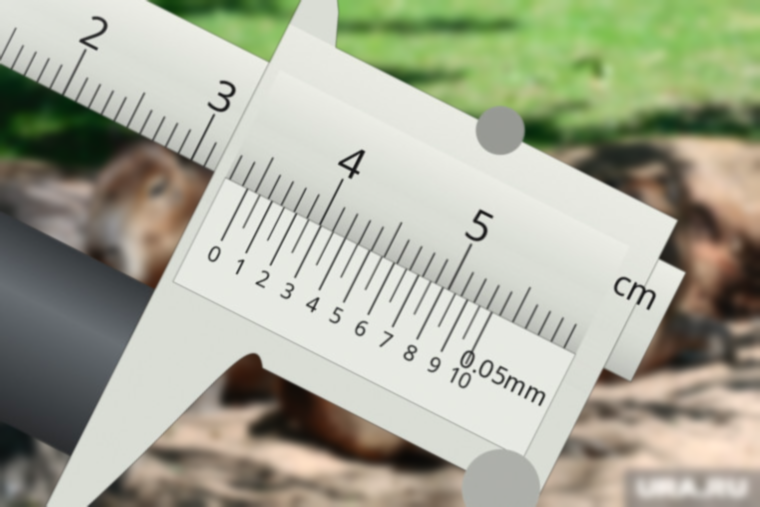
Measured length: 34.4 mm
